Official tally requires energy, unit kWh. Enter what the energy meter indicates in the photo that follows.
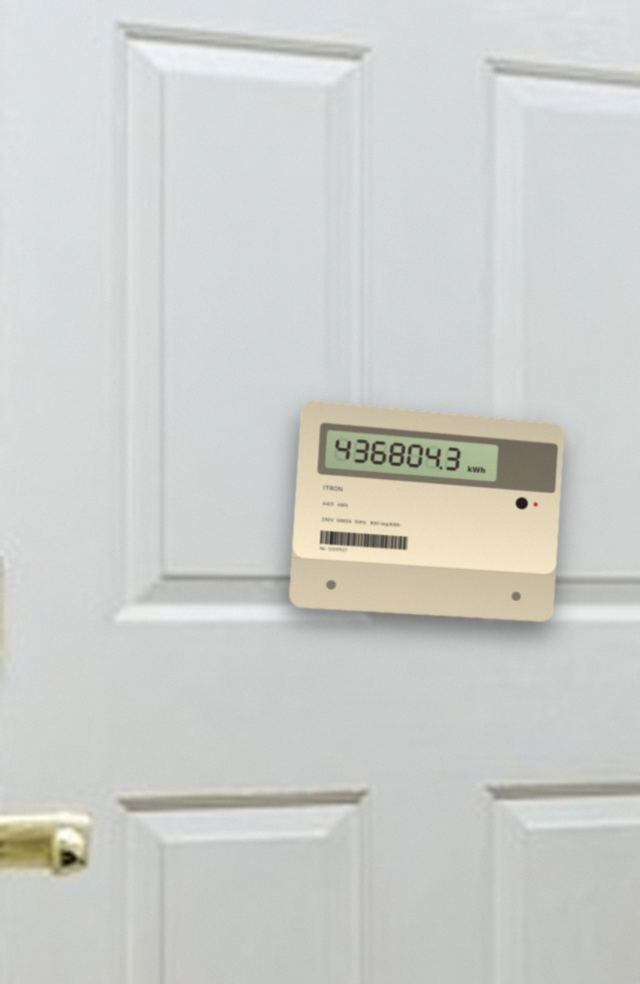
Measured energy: 436804.3 kWh
